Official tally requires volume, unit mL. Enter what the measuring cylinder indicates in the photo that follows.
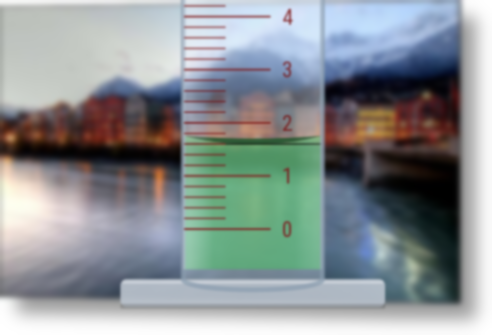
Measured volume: 1.6 mL
